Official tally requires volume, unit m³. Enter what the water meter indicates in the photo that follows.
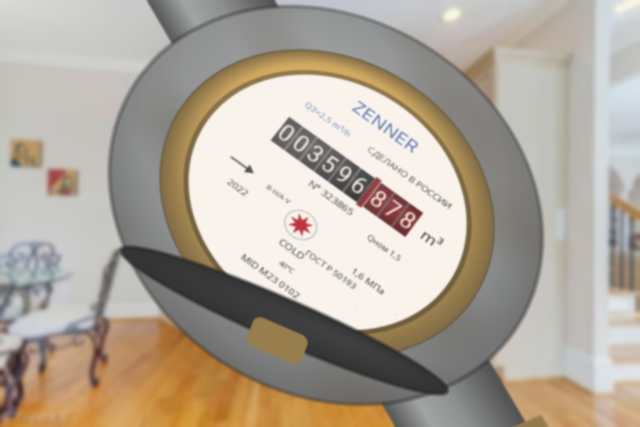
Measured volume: 3596.878 m³
